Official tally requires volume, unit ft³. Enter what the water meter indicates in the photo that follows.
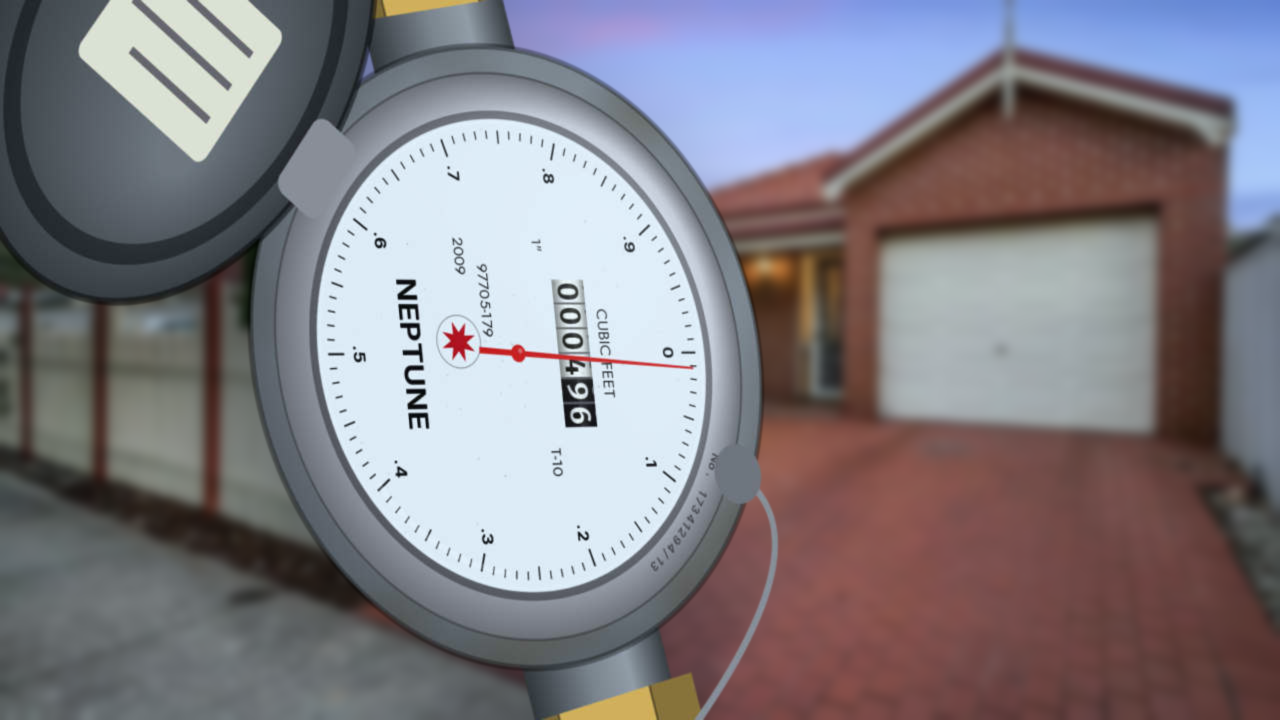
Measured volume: 496.01 ft³
